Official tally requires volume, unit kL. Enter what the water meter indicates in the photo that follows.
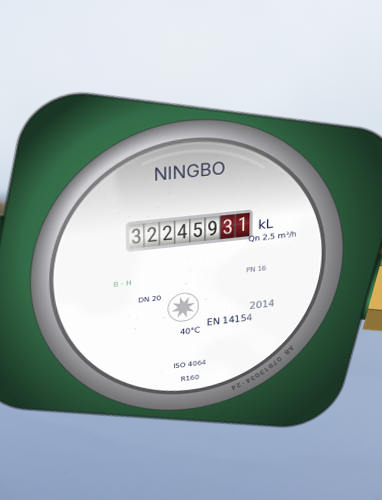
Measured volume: 322459.31 kL
